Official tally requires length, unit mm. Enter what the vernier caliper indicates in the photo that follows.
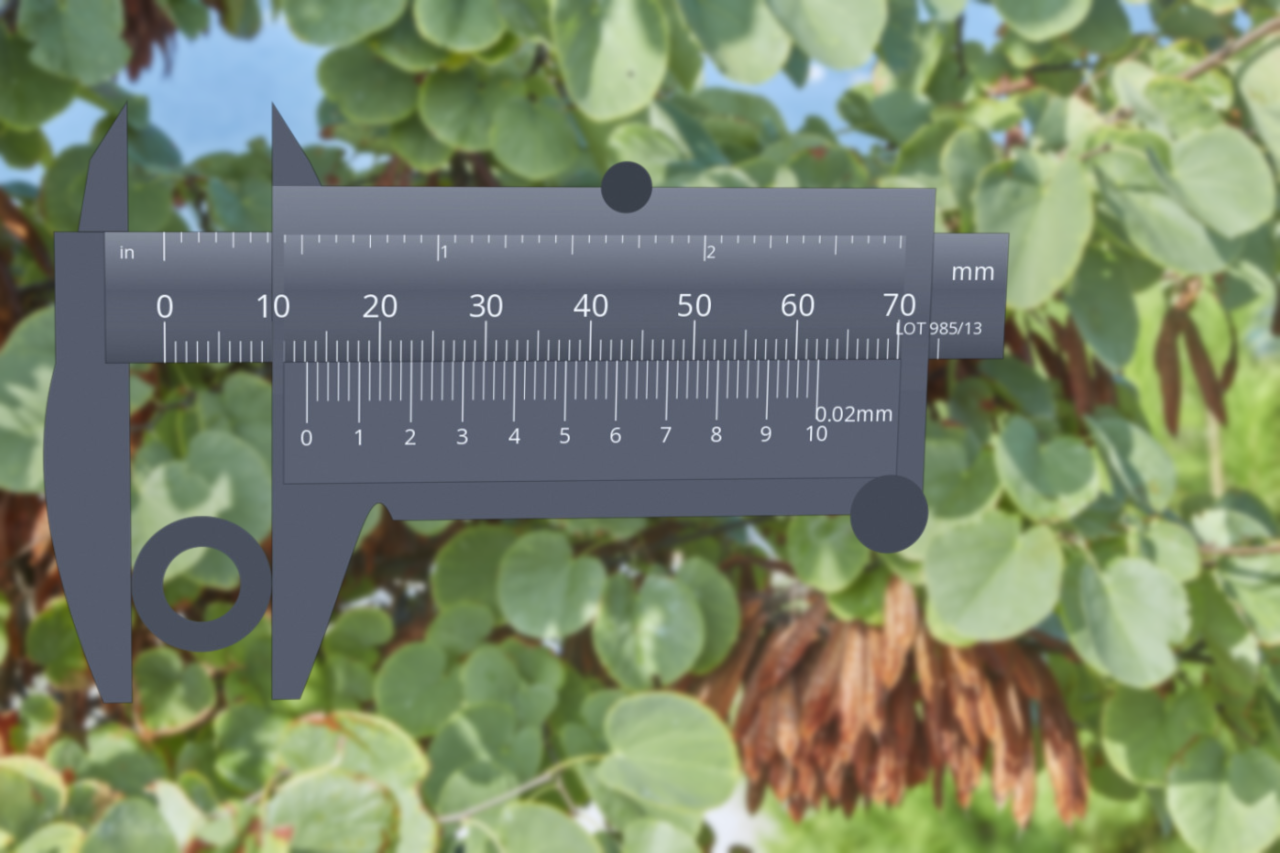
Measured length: 13.2 mm
